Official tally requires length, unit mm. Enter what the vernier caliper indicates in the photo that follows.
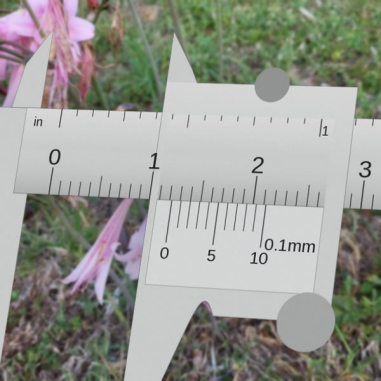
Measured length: 12.2 mm
